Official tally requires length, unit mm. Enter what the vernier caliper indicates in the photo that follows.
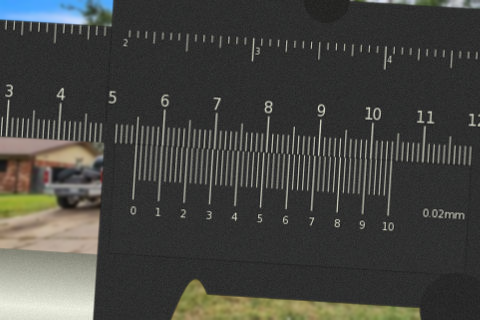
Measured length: 55.0 mm
